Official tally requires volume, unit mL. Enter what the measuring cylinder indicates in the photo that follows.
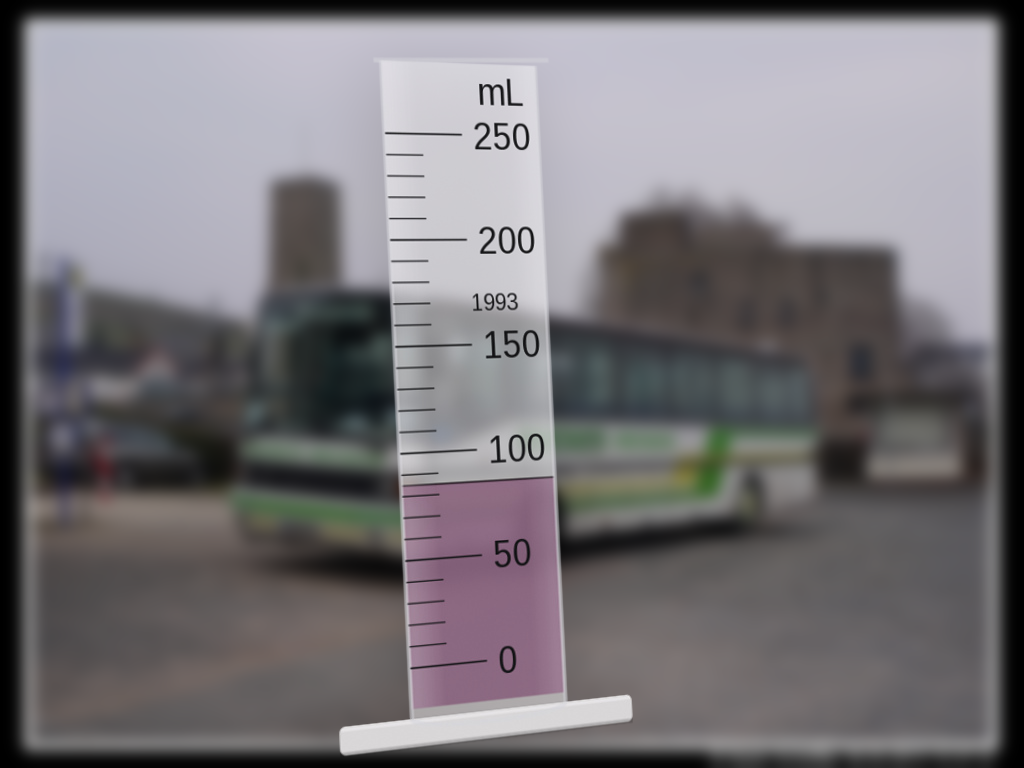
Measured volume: 85 mL
